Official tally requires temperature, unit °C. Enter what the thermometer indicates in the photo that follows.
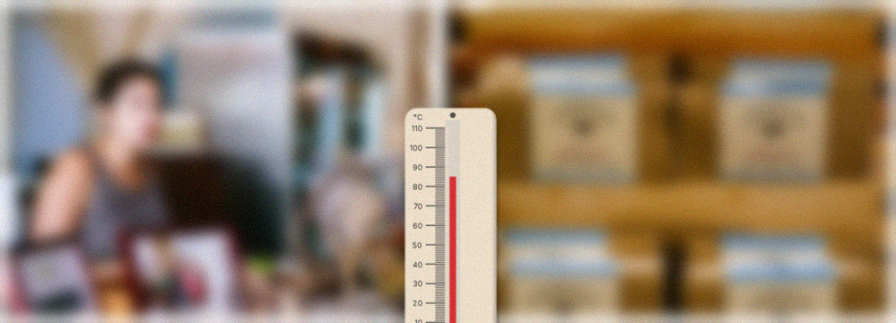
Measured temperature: 85 °C
